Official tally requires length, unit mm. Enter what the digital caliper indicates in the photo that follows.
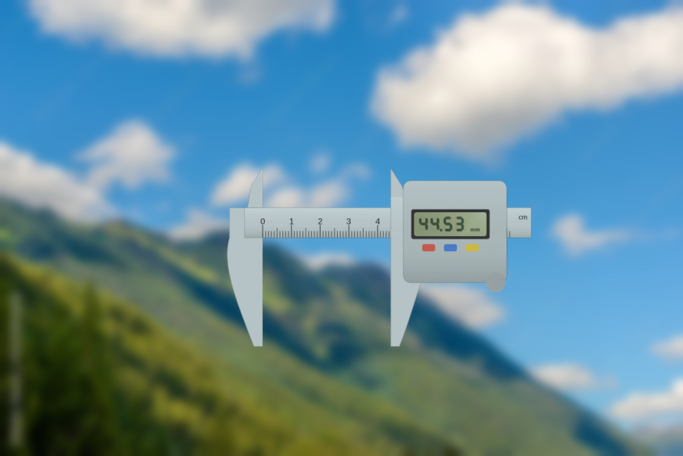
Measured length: 44.53 mm
